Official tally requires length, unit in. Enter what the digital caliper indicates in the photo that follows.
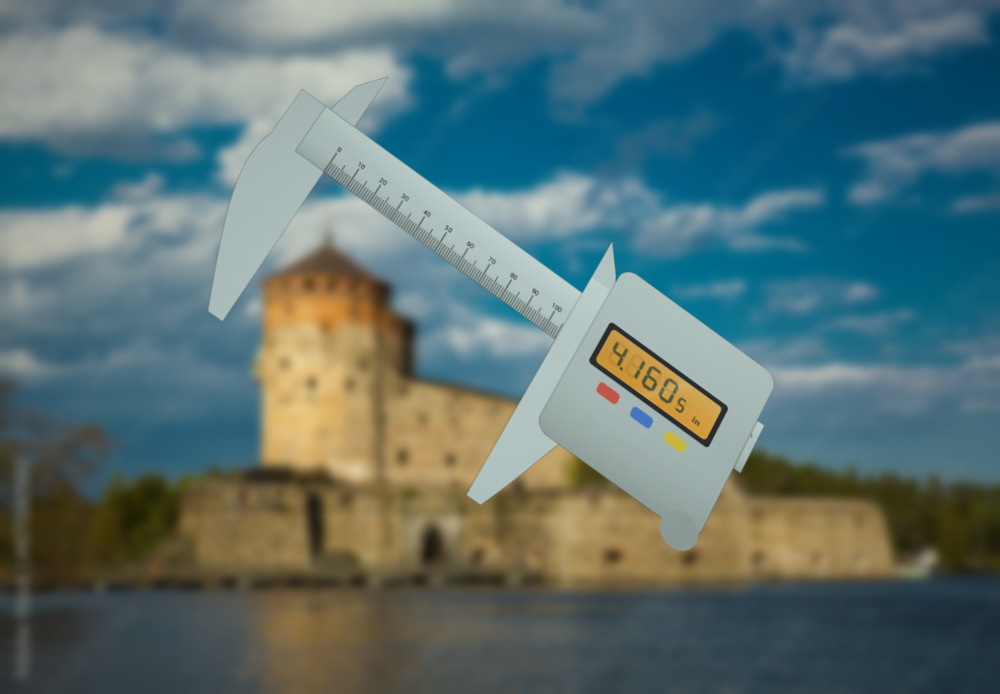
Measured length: 4.1605 in
